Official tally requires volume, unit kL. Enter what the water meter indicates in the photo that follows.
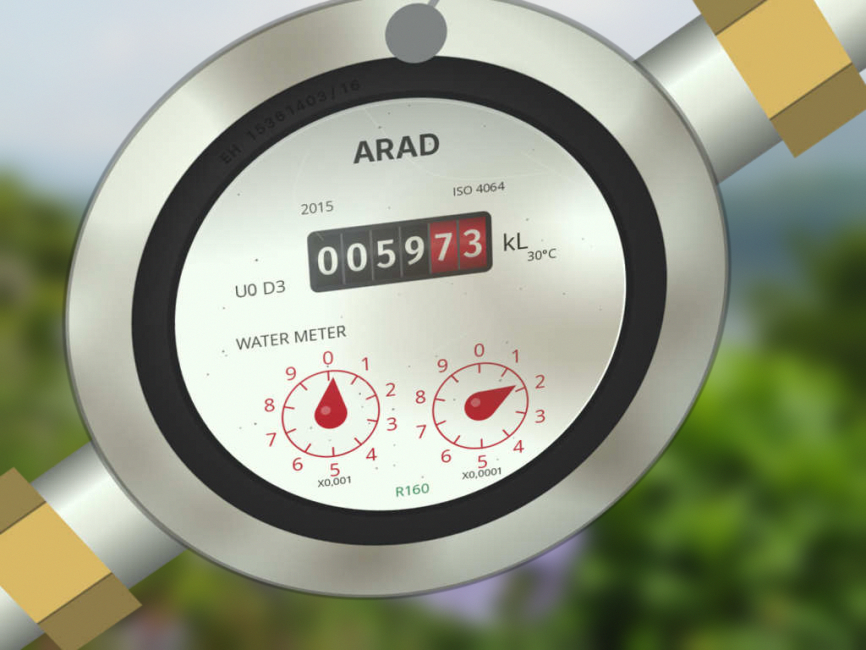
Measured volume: 59.7301 kL
